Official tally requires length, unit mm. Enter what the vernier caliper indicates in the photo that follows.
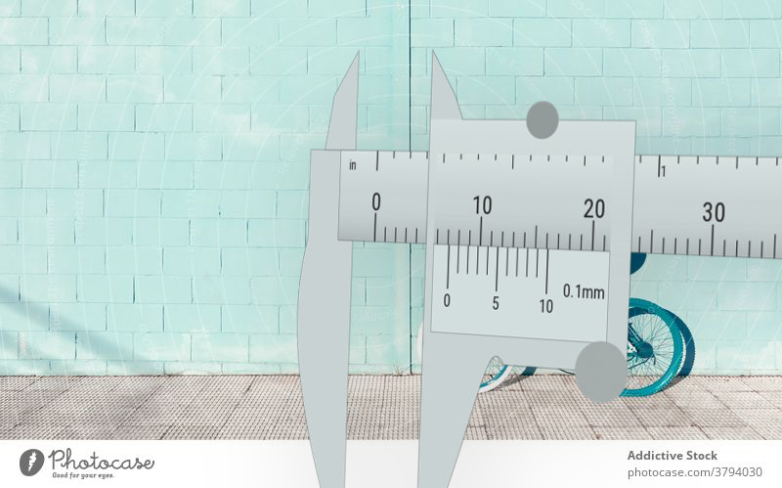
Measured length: 7.1 mm
